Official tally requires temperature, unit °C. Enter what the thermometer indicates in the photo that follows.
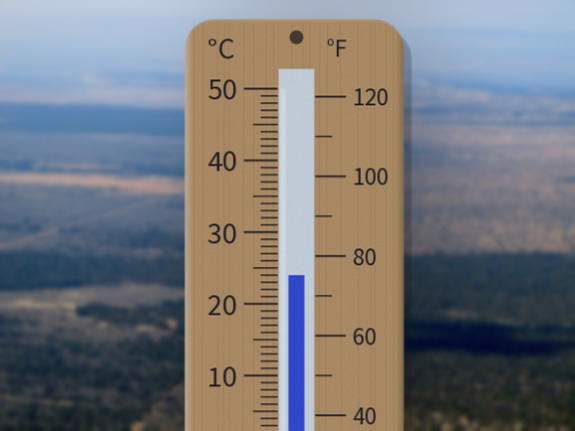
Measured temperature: 24 °C
